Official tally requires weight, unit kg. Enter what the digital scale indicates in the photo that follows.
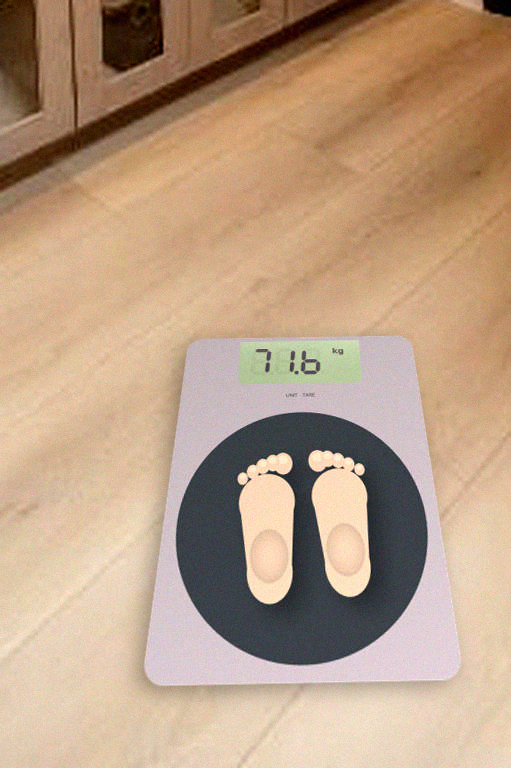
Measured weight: 71.6 kg
